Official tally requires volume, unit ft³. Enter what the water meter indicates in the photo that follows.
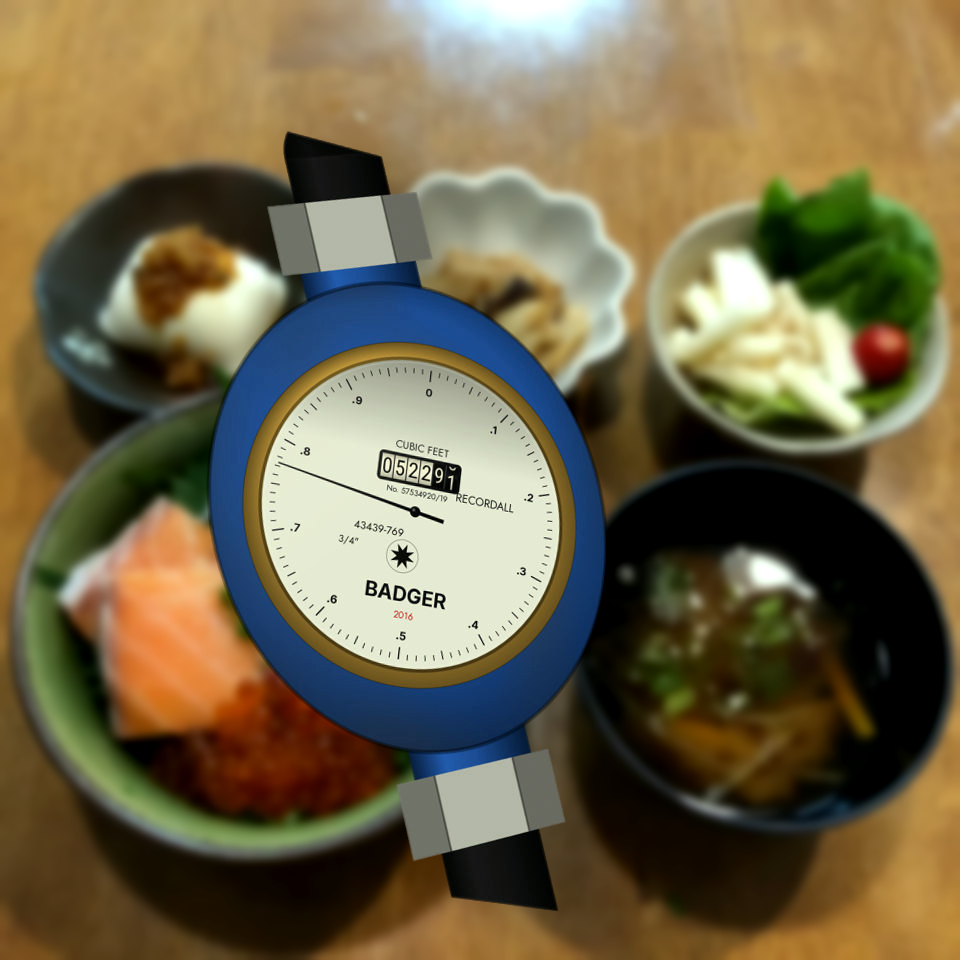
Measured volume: 52290.77 ft³
